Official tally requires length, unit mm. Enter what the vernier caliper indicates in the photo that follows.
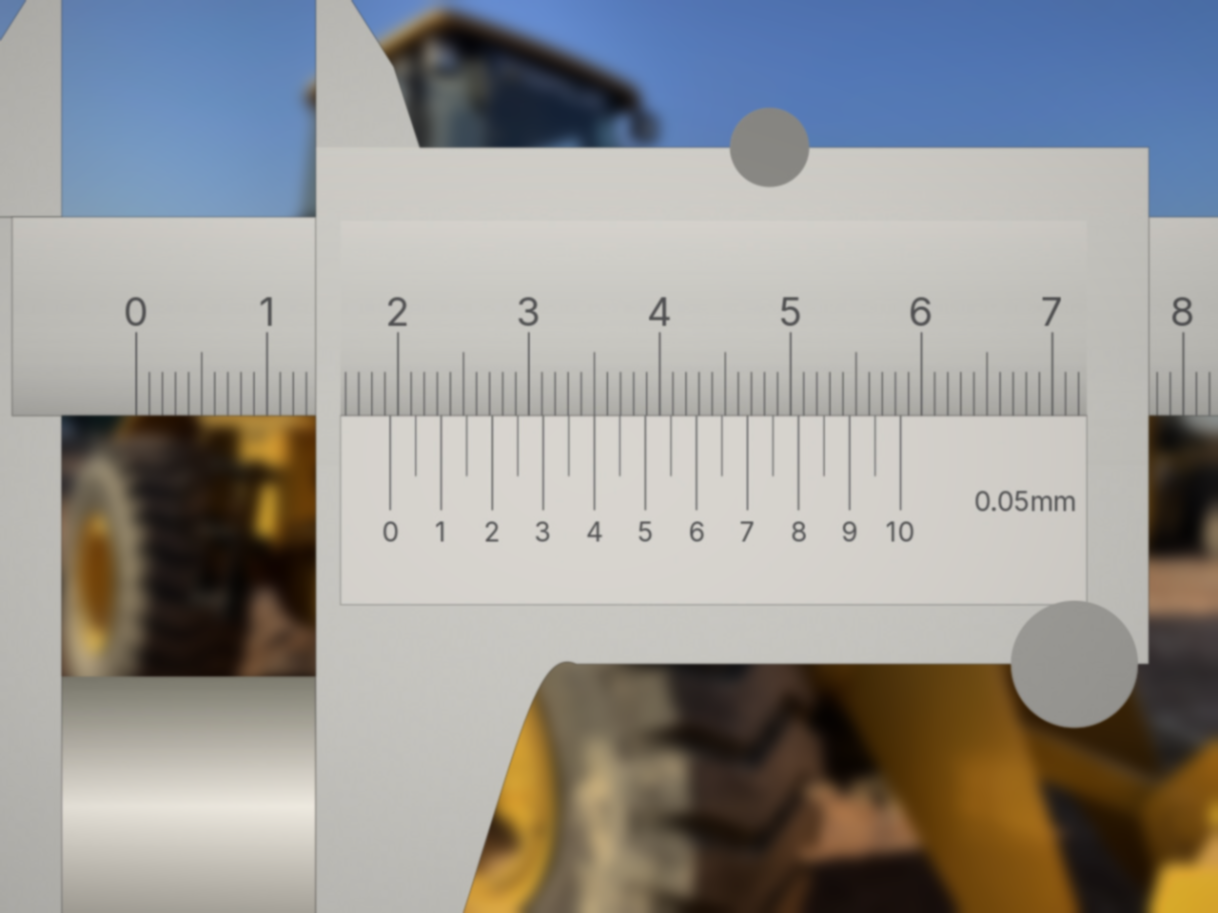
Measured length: 19.4 mm
